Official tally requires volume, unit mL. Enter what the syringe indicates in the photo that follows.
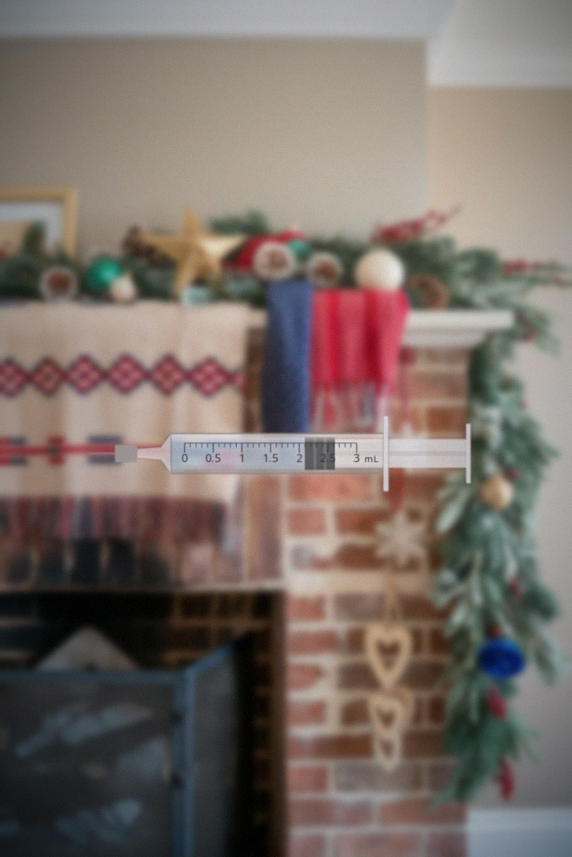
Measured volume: 2.1 mL
